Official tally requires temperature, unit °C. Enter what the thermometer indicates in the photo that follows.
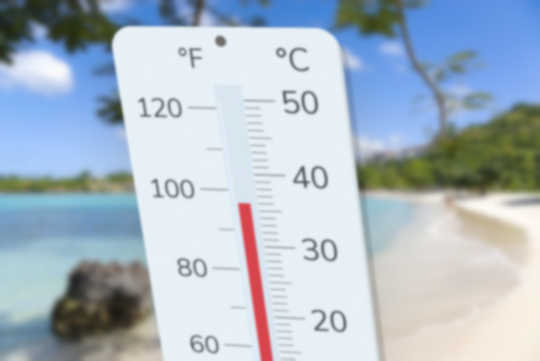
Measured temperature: 36 °C
